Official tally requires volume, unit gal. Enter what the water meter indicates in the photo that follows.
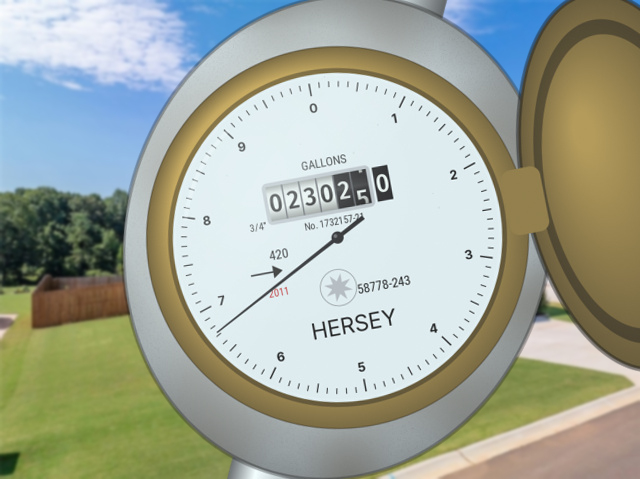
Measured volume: 230246.7 gal
